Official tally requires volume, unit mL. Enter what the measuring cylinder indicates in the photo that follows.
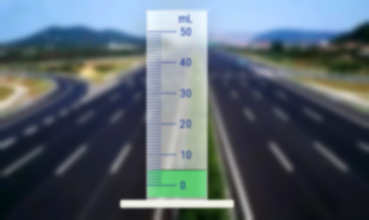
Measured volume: 5 mL
